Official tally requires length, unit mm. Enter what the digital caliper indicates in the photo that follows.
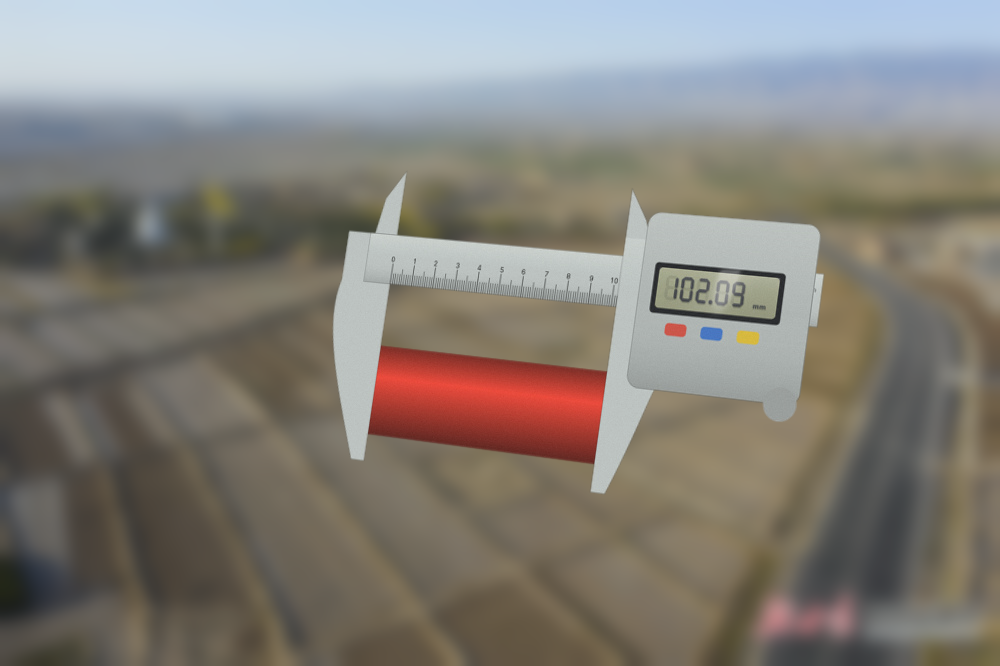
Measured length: 102.09 mm
